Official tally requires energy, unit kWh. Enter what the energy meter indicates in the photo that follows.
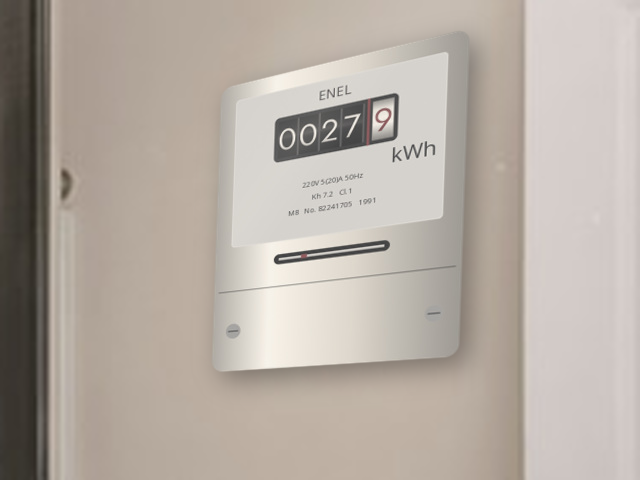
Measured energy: 27.9 kWh
